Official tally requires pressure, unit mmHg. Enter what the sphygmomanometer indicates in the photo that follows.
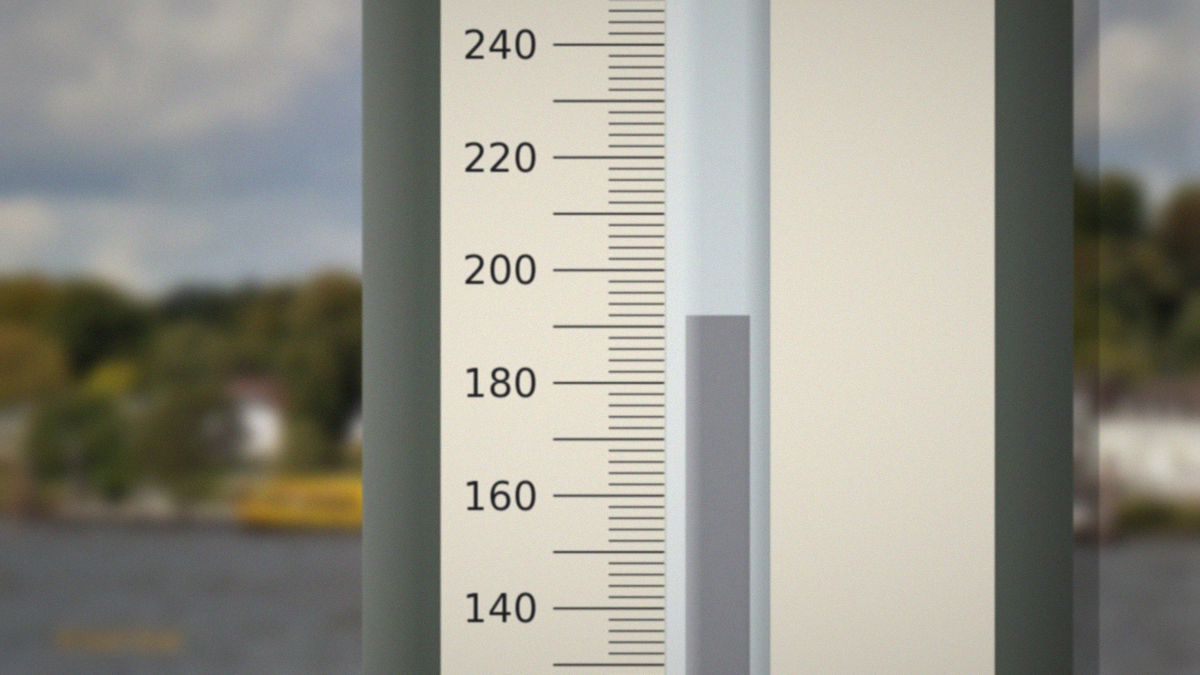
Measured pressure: 192 mmHg
